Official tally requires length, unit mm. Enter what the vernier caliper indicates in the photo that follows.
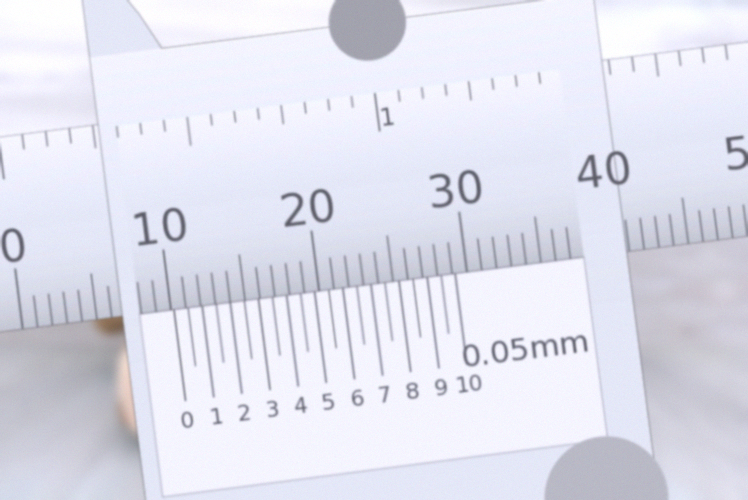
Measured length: 10.2 mm
